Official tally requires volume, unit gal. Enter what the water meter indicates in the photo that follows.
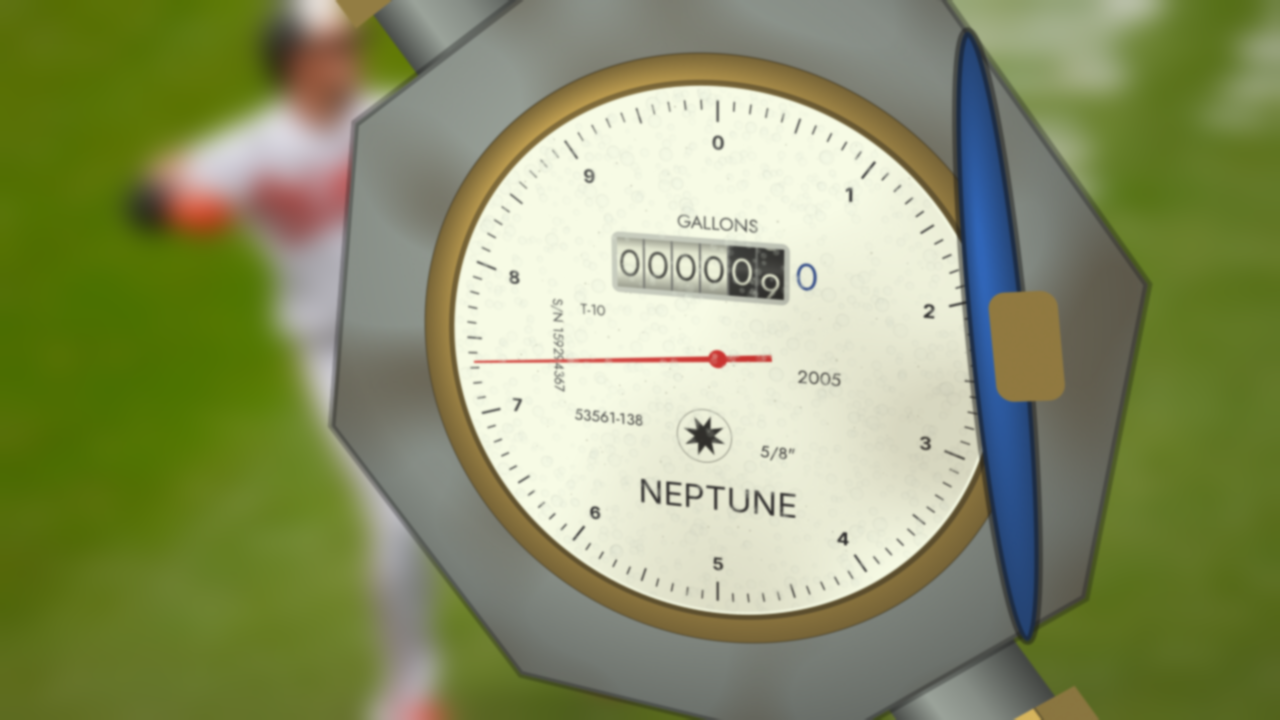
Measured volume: 87.3 gal
